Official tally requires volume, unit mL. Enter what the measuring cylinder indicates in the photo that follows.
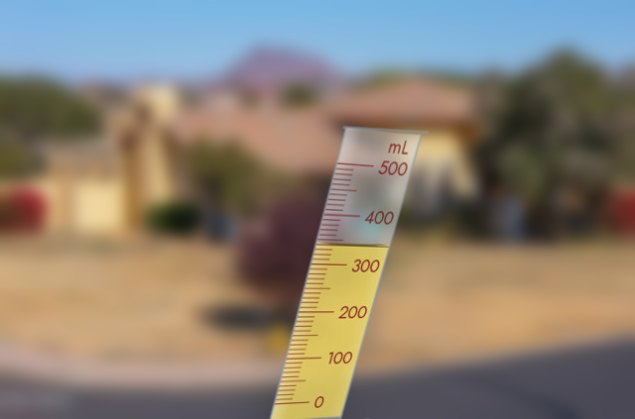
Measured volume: 340 mL
